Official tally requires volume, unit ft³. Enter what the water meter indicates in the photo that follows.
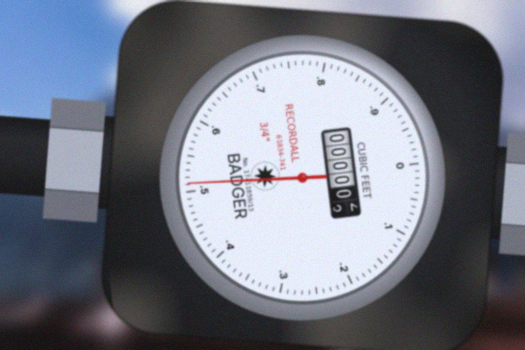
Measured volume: 2.51 ft³
